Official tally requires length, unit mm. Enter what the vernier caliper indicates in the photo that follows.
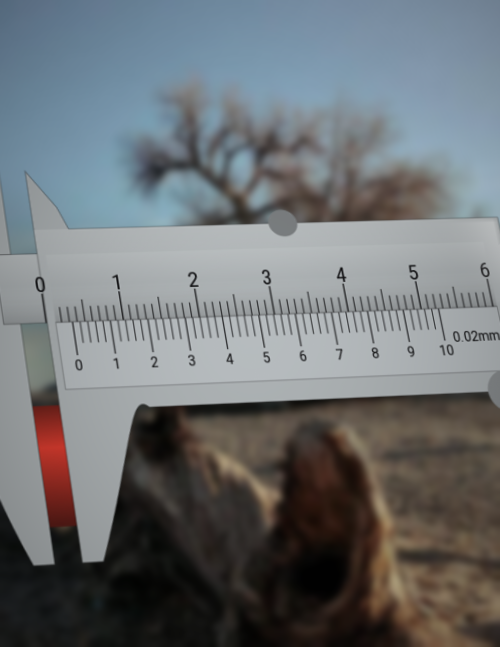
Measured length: 3.4 mm
